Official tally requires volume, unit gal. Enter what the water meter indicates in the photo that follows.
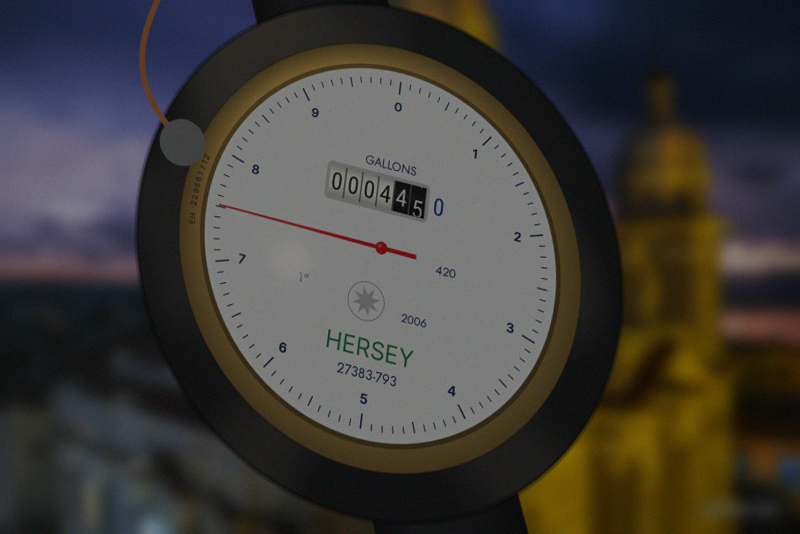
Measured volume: 4447.5 gal
